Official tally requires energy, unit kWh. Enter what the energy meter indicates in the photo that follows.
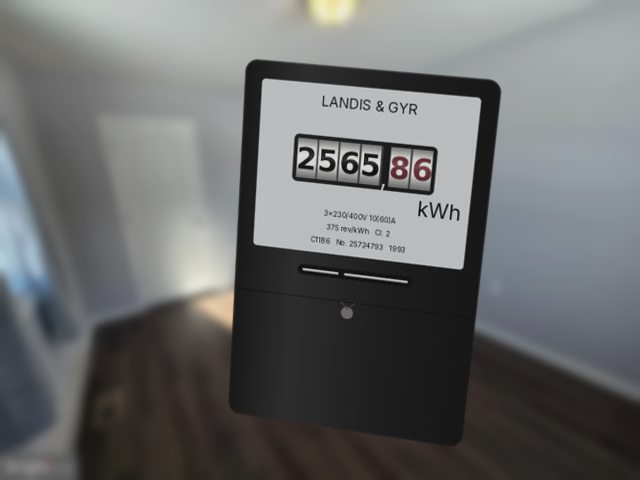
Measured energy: 2565.86 kWh
